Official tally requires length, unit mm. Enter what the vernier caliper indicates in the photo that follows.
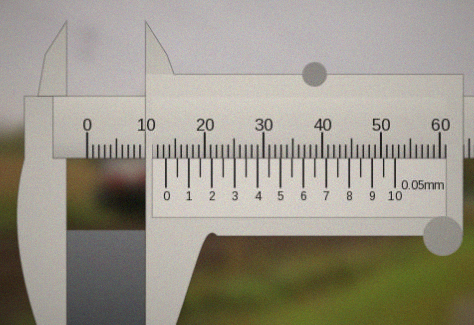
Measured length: 13.4 mm
